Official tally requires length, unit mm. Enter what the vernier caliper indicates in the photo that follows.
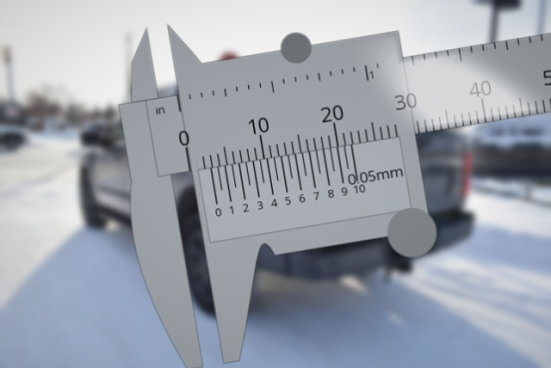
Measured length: 2.8 mm
